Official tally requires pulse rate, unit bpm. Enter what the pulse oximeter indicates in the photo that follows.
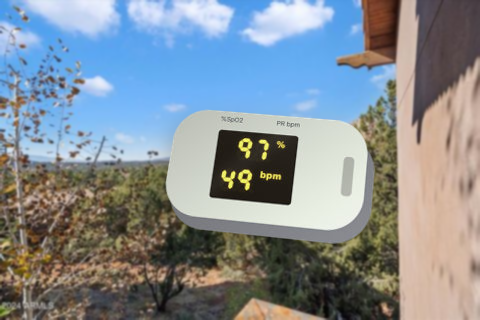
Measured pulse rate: 49 bpm
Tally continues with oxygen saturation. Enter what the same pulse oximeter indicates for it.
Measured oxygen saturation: 97 %
